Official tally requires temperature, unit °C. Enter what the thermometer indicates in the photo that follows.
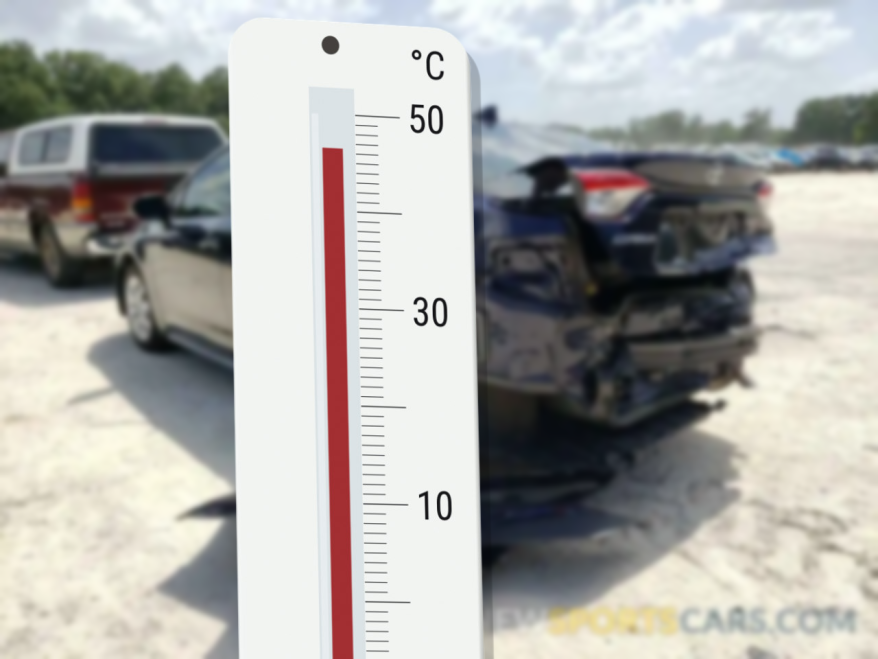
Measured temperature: 46.5 °C
